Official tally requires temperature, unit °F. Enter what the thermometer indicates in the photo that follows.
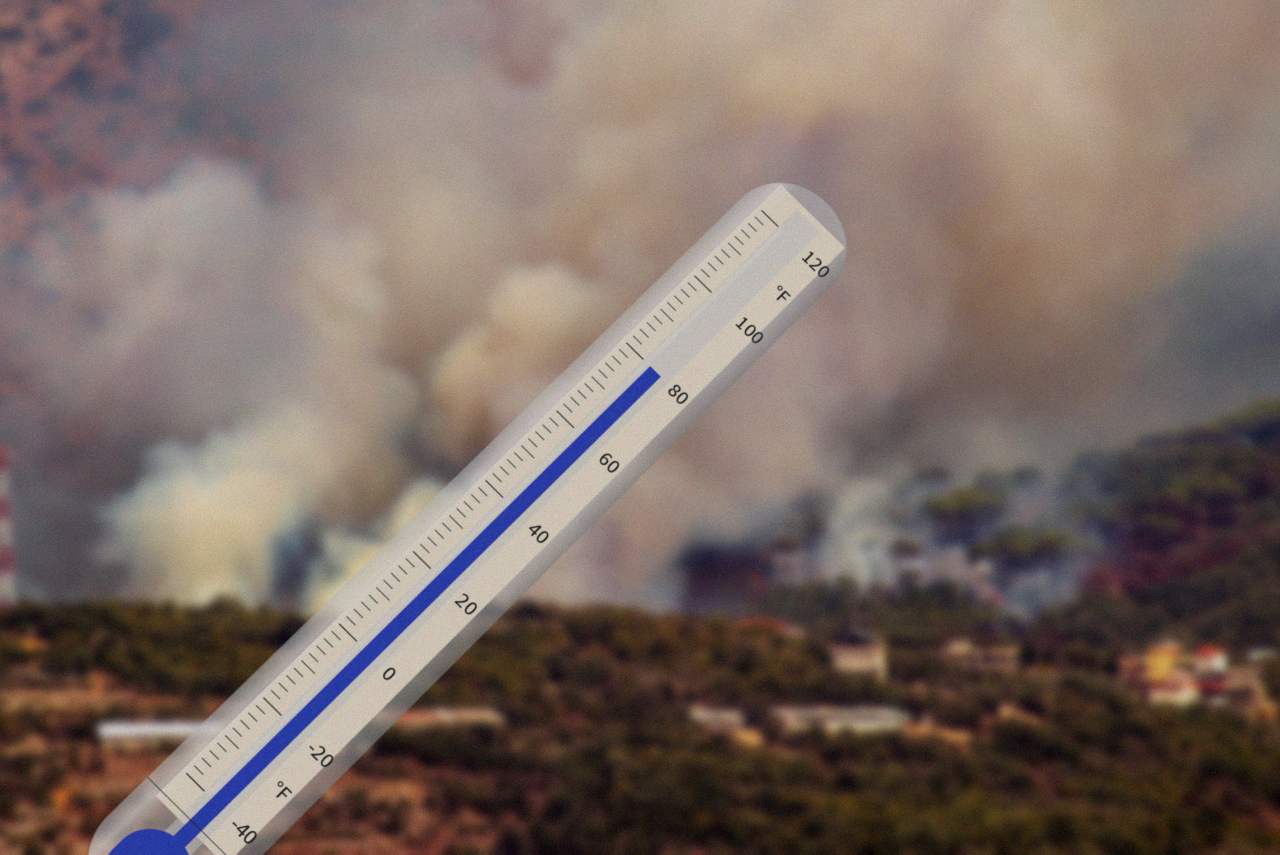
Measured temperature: 80 °F
